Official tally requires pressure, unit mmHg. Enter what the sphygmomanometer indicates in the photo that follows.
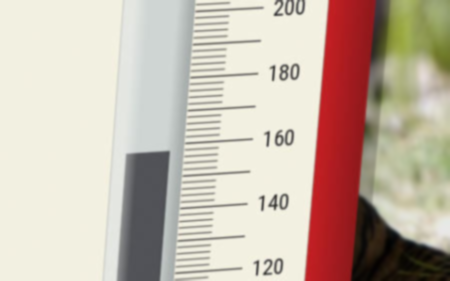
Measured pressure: 158 mmHg
